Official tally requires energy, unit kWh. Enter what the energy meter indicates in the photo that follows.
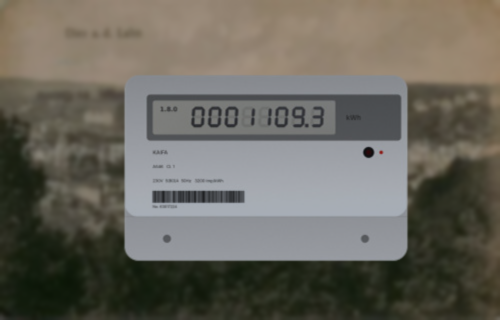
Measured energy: 1109.3 kWh
